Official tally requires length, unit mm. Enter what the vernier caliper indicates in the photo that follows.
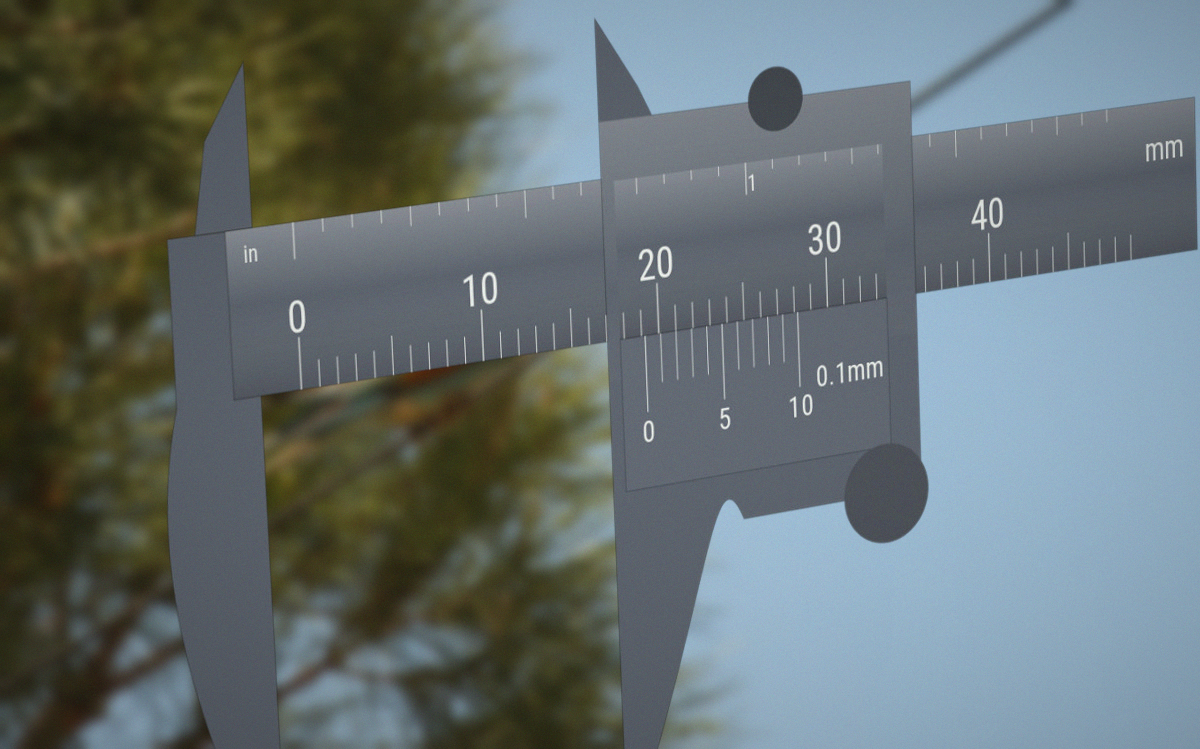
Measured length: 19.2 mm
